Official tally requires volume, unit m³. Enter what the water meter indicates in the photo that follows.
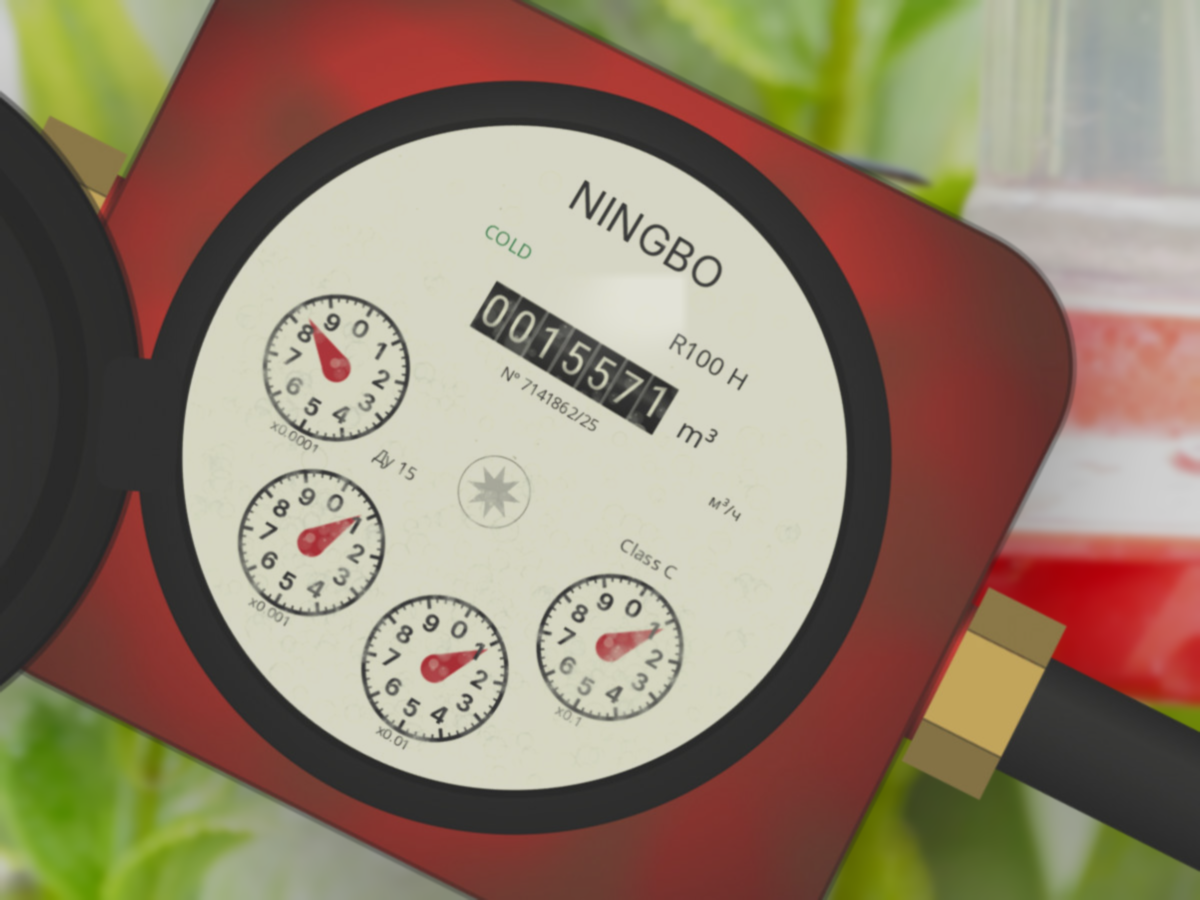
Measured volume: 15571.1108 m³
